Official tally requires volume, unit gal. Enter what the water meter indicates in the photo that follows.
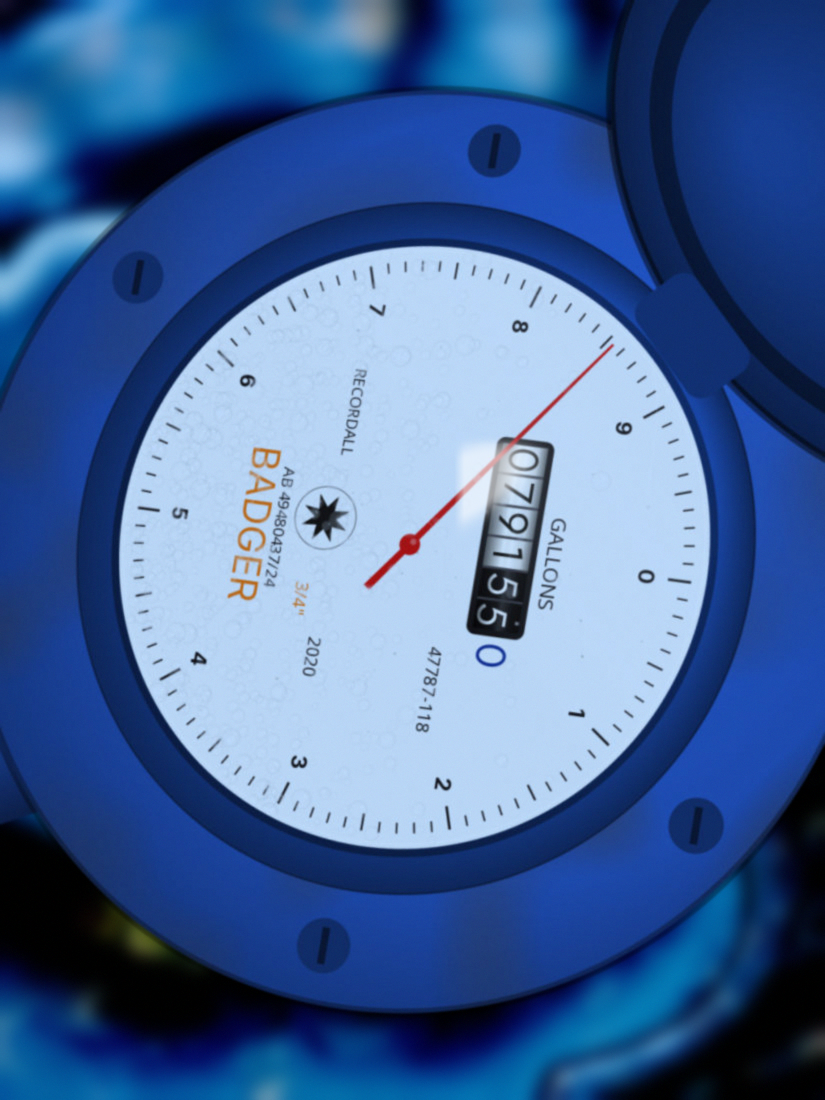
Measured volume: 791548.5 gal
